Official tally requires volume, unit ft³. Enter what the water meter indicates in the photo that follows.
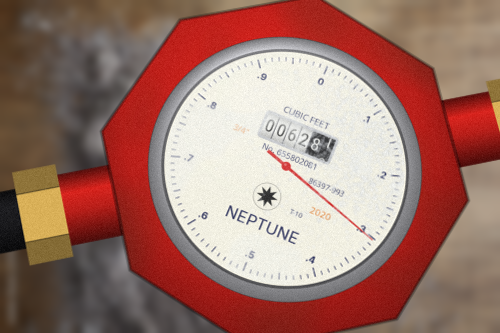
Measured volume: 6281.30 ft³
